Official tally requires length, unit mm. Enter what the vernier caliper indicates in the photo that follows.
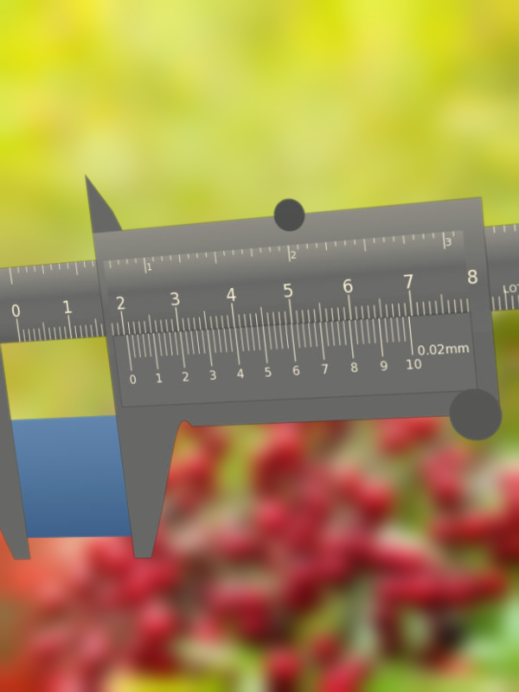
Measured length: 20.5 mm
